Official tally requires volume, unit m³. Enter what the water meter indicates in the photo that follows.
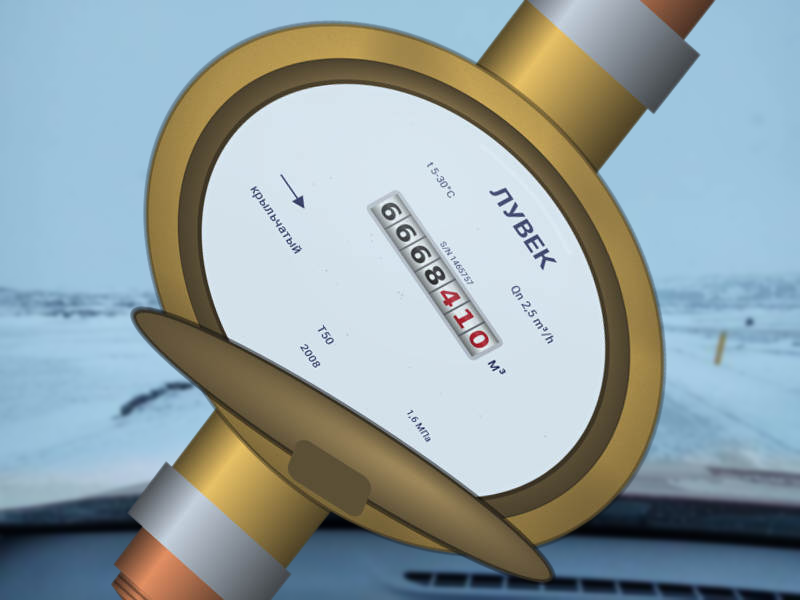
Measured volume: 6668.410 m³
